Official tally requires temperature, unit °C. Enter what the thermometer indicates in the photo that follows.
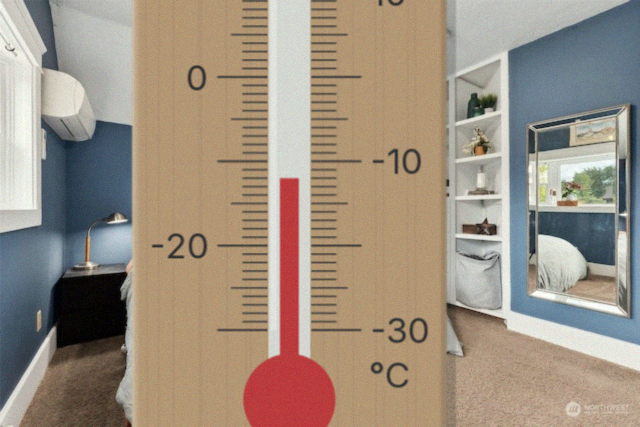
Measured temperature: -12 °C
